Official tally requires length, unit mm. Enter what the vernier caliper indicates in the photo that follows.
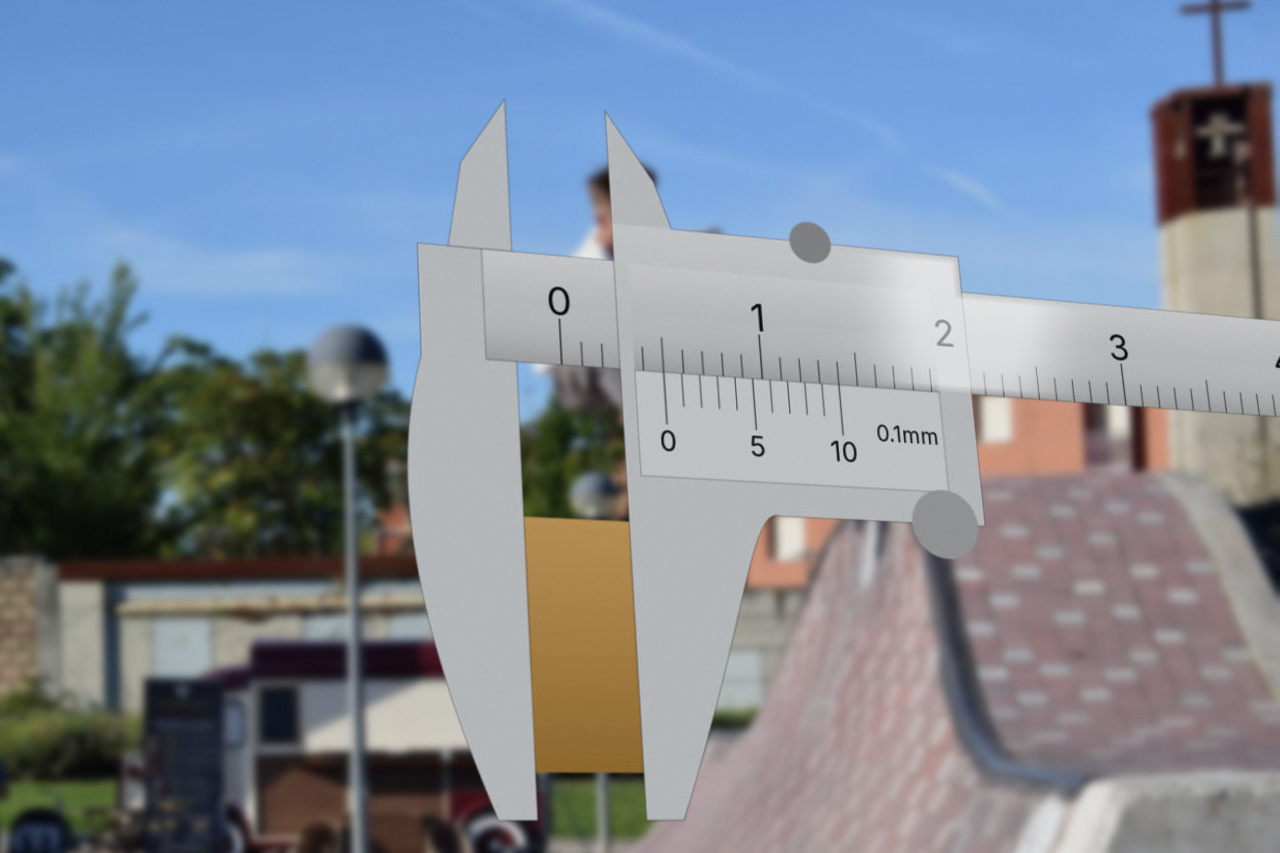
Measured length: 5.0 mm
